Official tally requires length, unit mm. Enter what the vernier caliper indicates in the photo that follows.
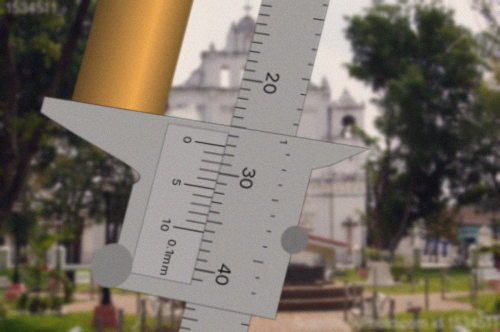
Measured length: 27.2 mm
